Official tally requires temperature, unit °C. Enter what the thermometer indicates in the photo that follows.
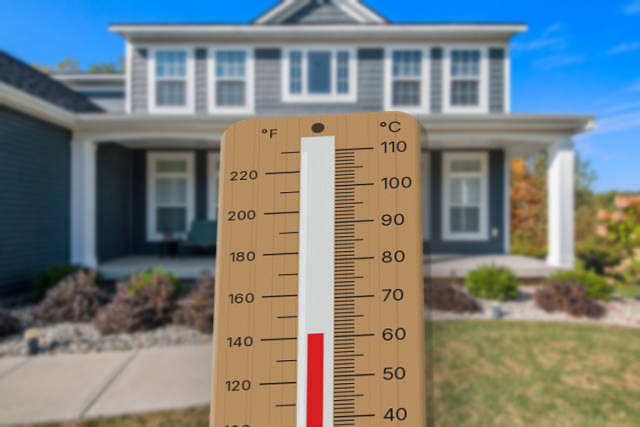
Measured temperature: 61 °C
